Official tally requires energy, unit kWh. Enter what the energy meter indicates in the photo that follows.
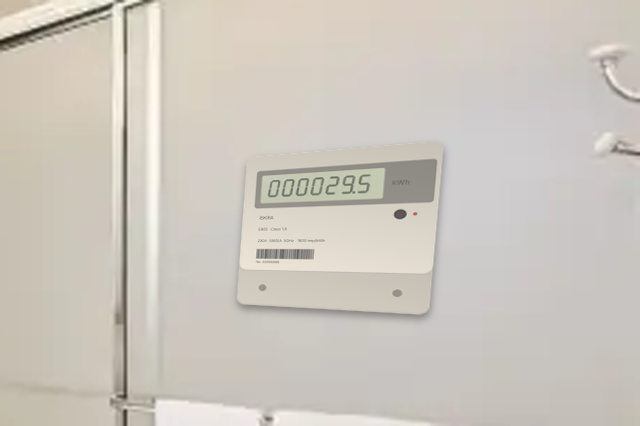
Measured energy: 29.5 kWh
